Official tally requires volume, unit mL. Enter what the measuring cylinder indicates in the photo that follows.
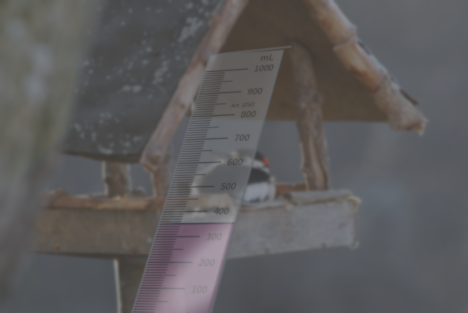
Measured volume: 350 mL
